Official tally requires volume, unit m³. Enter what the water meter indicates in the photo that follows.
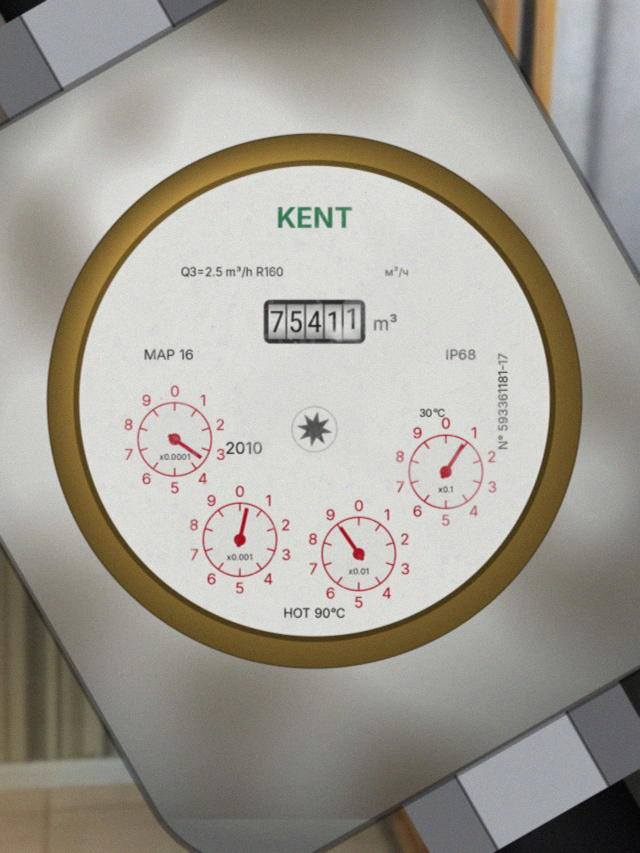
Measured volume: 75411.0903 m³
